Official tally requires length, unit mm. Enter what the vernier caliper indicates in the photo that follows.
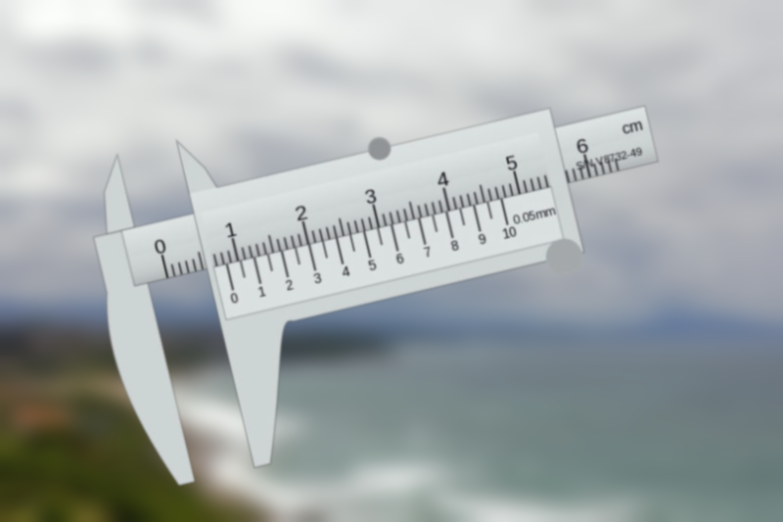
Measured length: 8.4 mm
